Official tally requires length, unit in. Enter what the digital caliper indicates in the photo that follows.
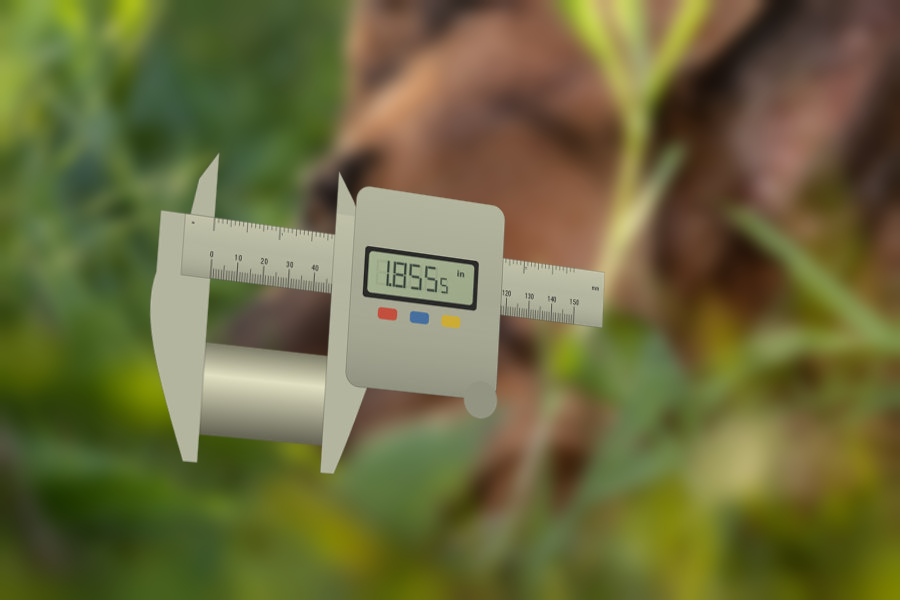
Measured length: 1.8555 in
